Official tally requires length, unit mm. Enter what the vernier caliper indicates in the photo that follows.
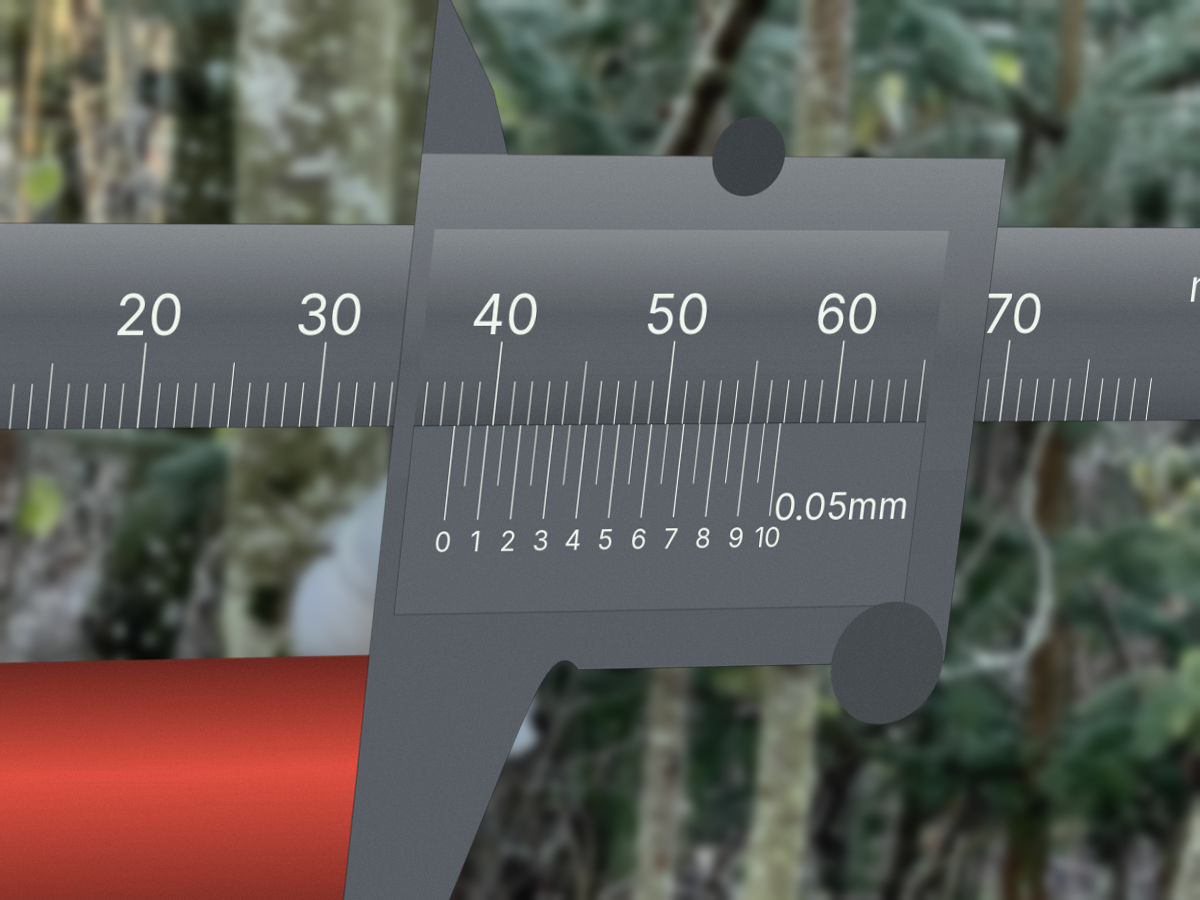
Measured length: 37.8 mm
